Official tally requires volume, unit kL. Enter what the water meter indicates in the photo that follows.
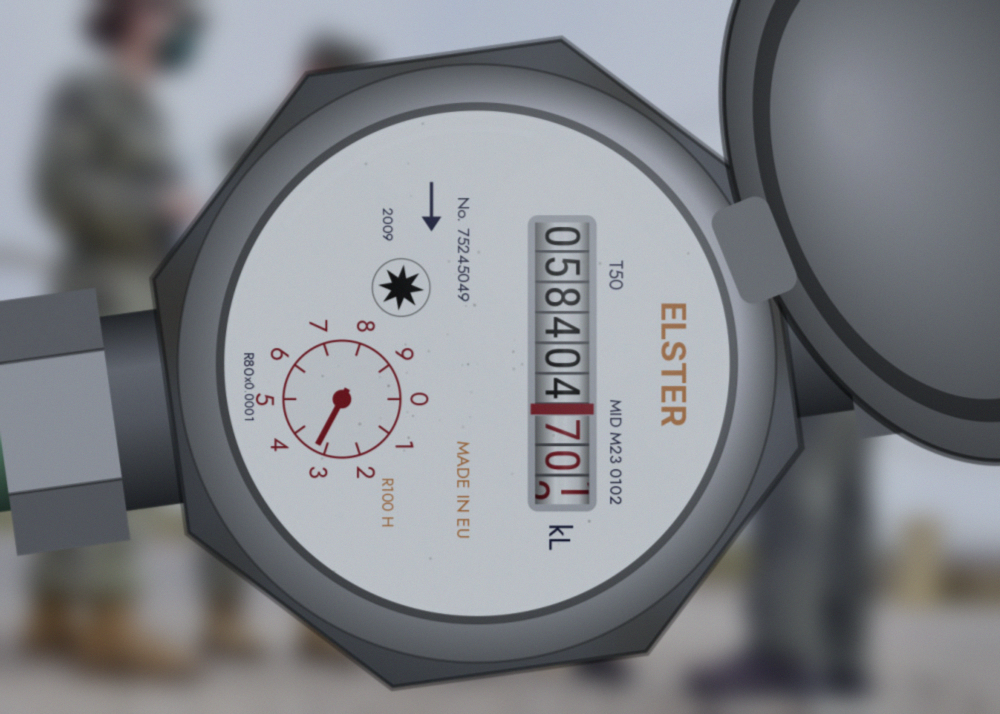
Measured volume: 58404.7013 kL
